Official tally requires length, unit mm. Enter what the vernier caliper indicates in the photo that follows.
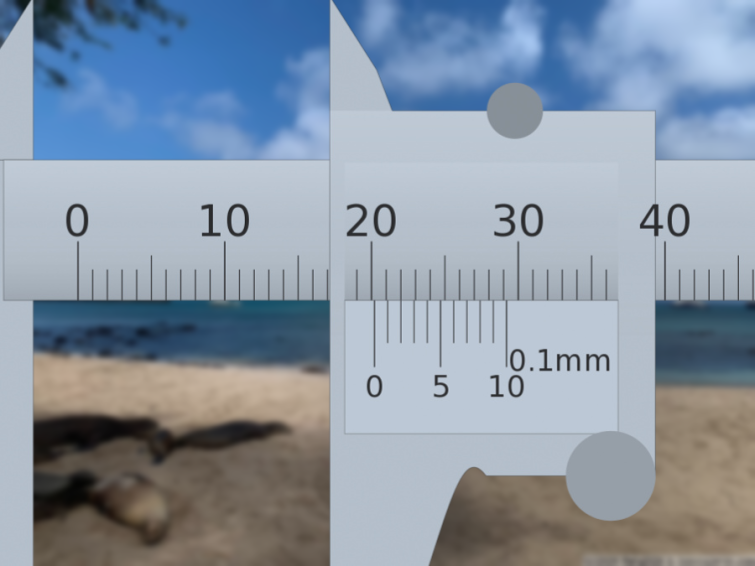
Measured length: 20.2 mm
